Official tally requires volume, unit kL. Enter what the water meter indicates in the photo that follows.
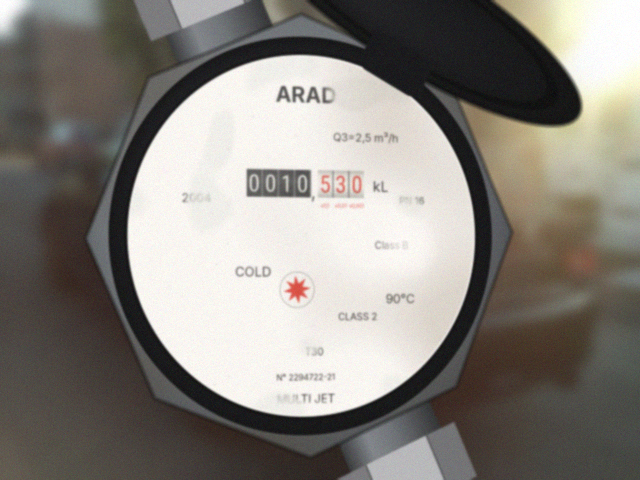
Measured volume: 10.530 kL
